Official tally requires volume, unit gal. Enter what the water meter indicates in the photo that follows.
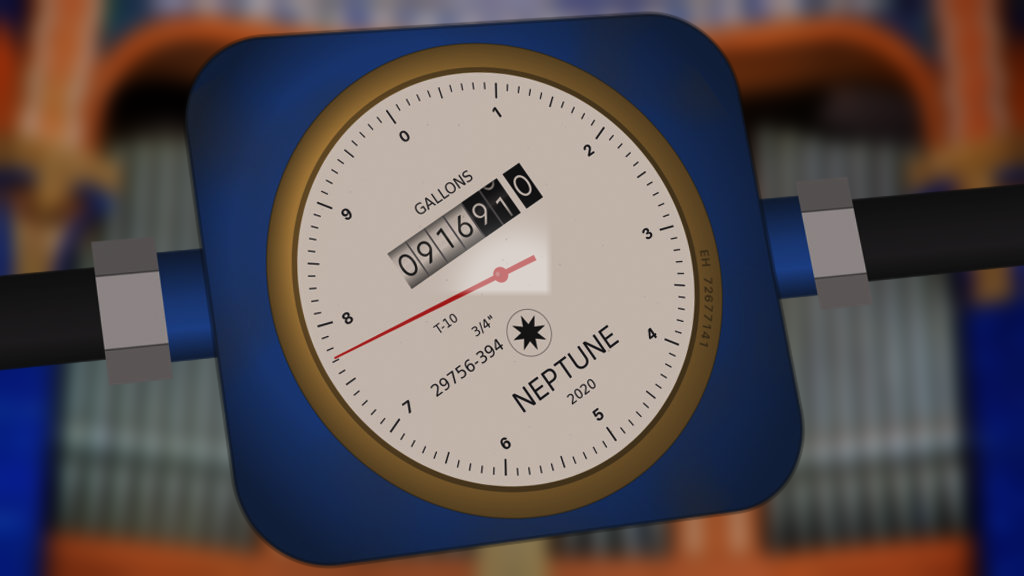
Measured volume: 916907.7 gal
